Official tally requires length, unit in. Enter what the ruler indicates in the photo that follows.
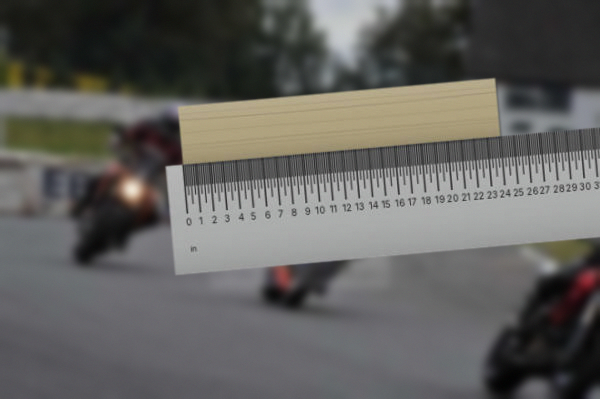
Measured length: 24 in
